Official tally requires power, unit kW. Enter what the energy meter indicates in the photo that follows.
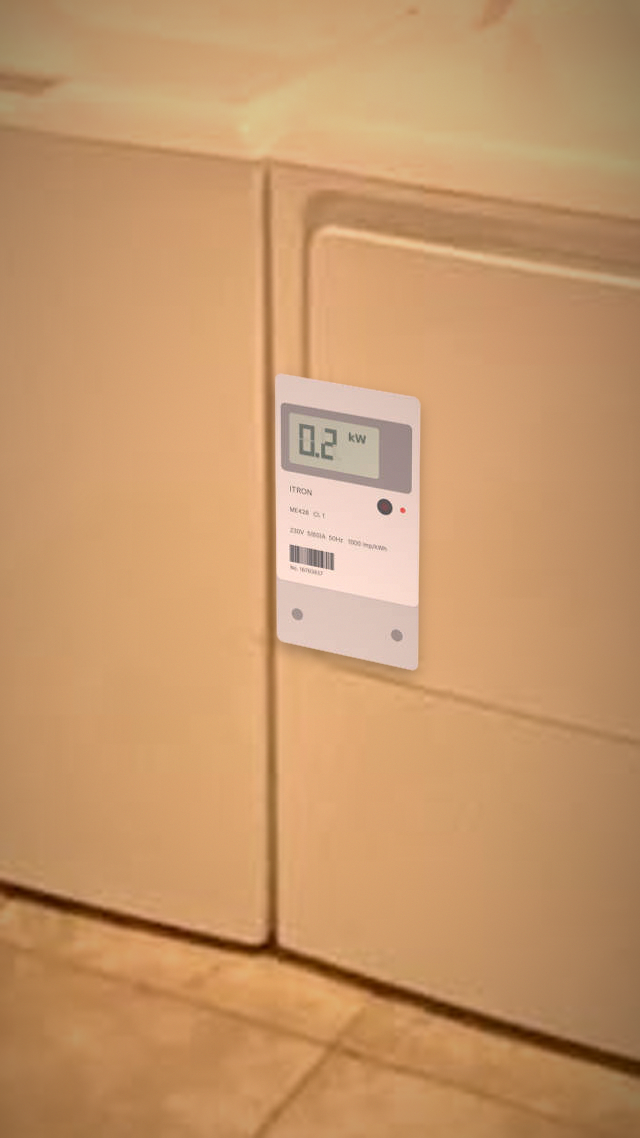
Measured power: 0.2 kW
